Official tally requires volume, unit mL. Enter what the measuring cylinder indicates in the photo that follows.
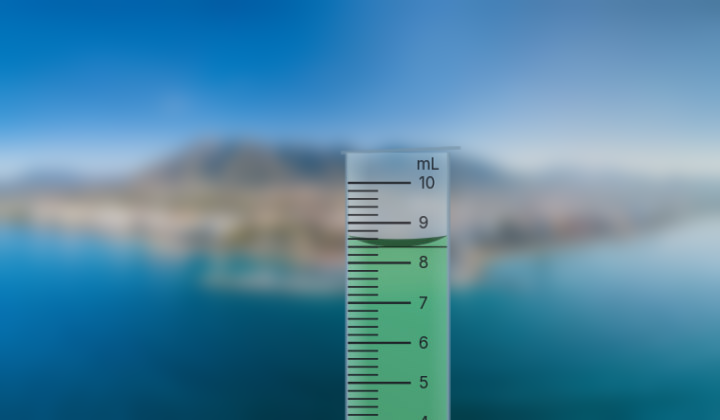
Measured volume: 8.4 mL
